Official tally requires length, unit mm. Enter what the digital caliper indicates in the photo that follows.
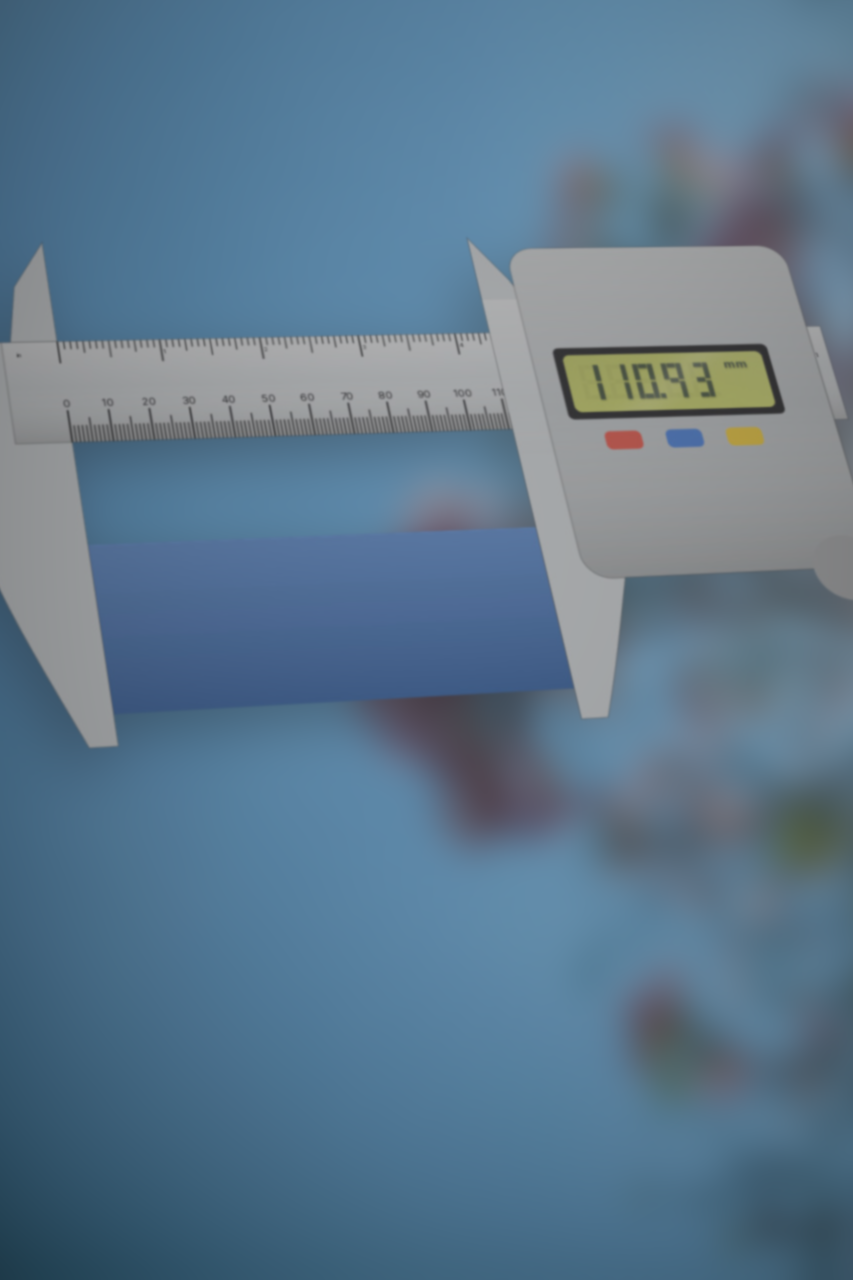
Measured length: 110.93 mm
